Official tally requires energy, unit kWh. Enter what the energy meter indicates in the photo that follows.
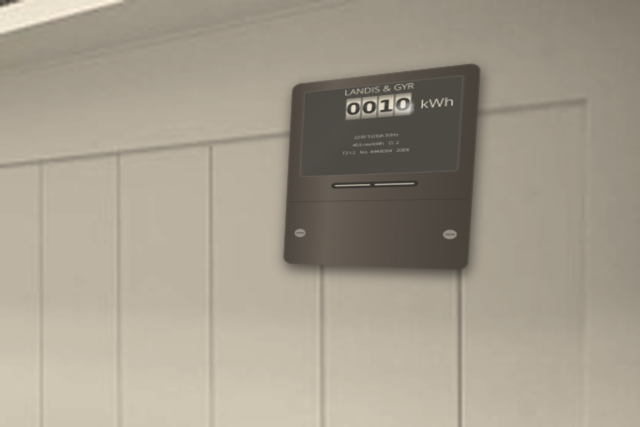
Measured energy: 10 kWh
